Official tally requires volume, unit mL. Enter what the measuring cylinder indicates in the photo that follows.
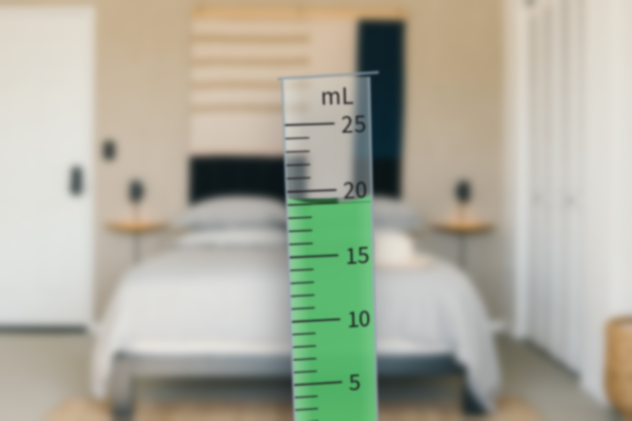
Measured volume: 19 mL
